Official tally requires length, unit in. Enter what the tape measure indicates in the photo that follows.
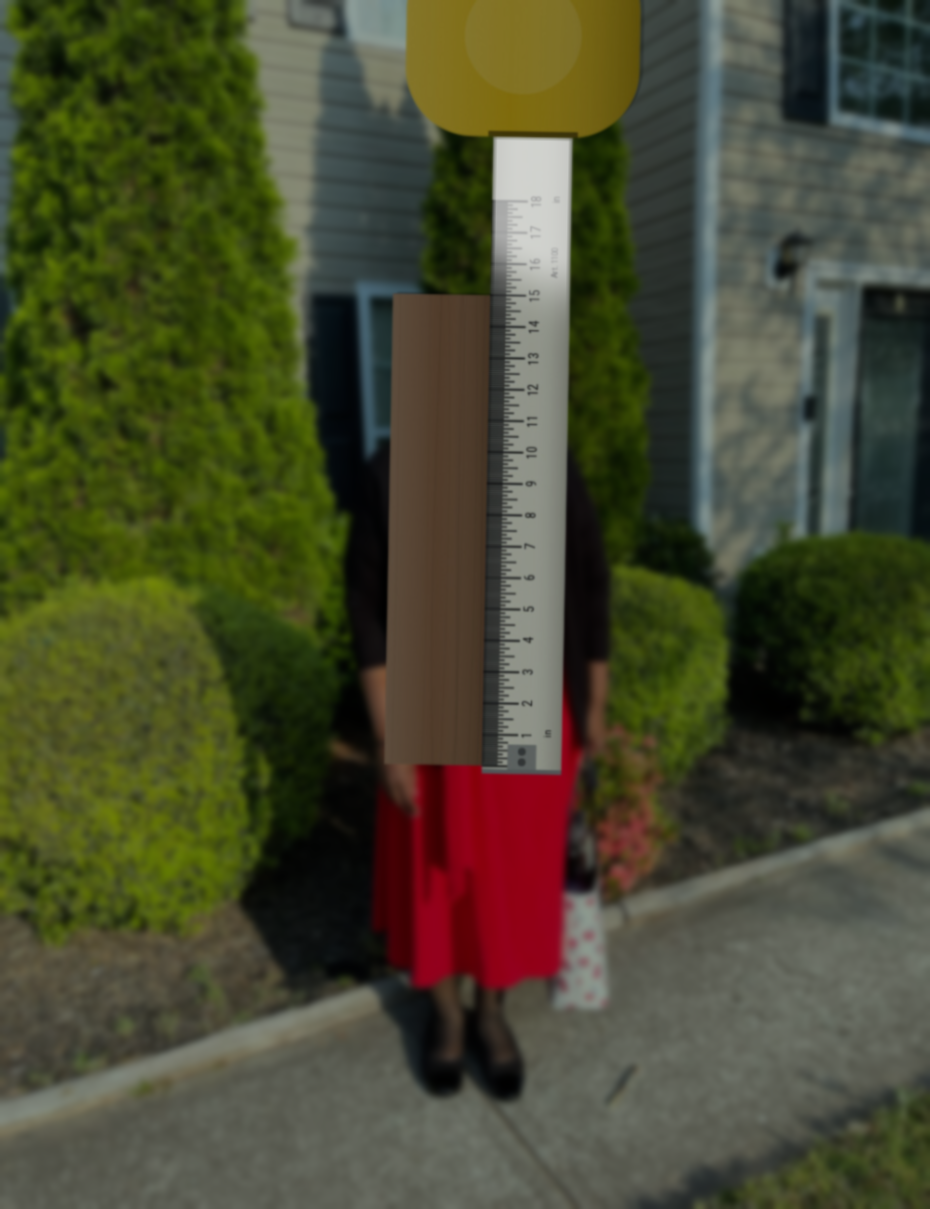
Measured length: 15 in
